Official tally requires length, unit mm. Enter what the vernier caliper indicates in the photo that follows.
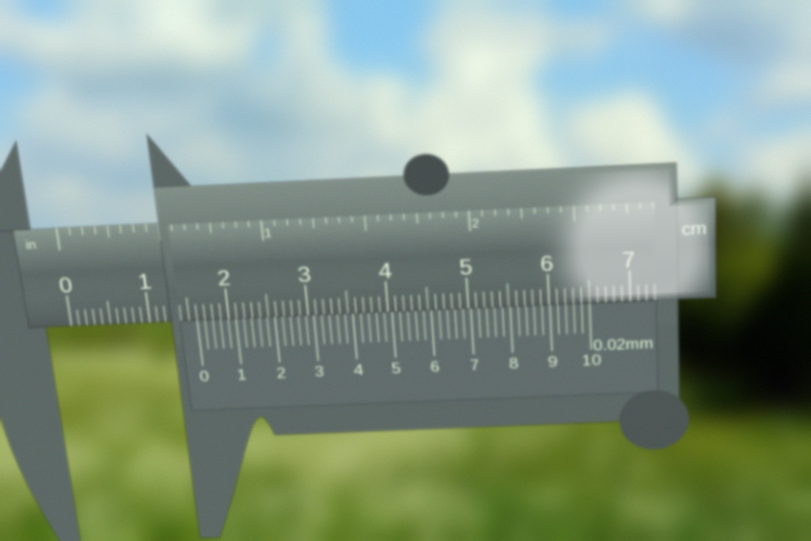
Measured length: 16.0 mm
